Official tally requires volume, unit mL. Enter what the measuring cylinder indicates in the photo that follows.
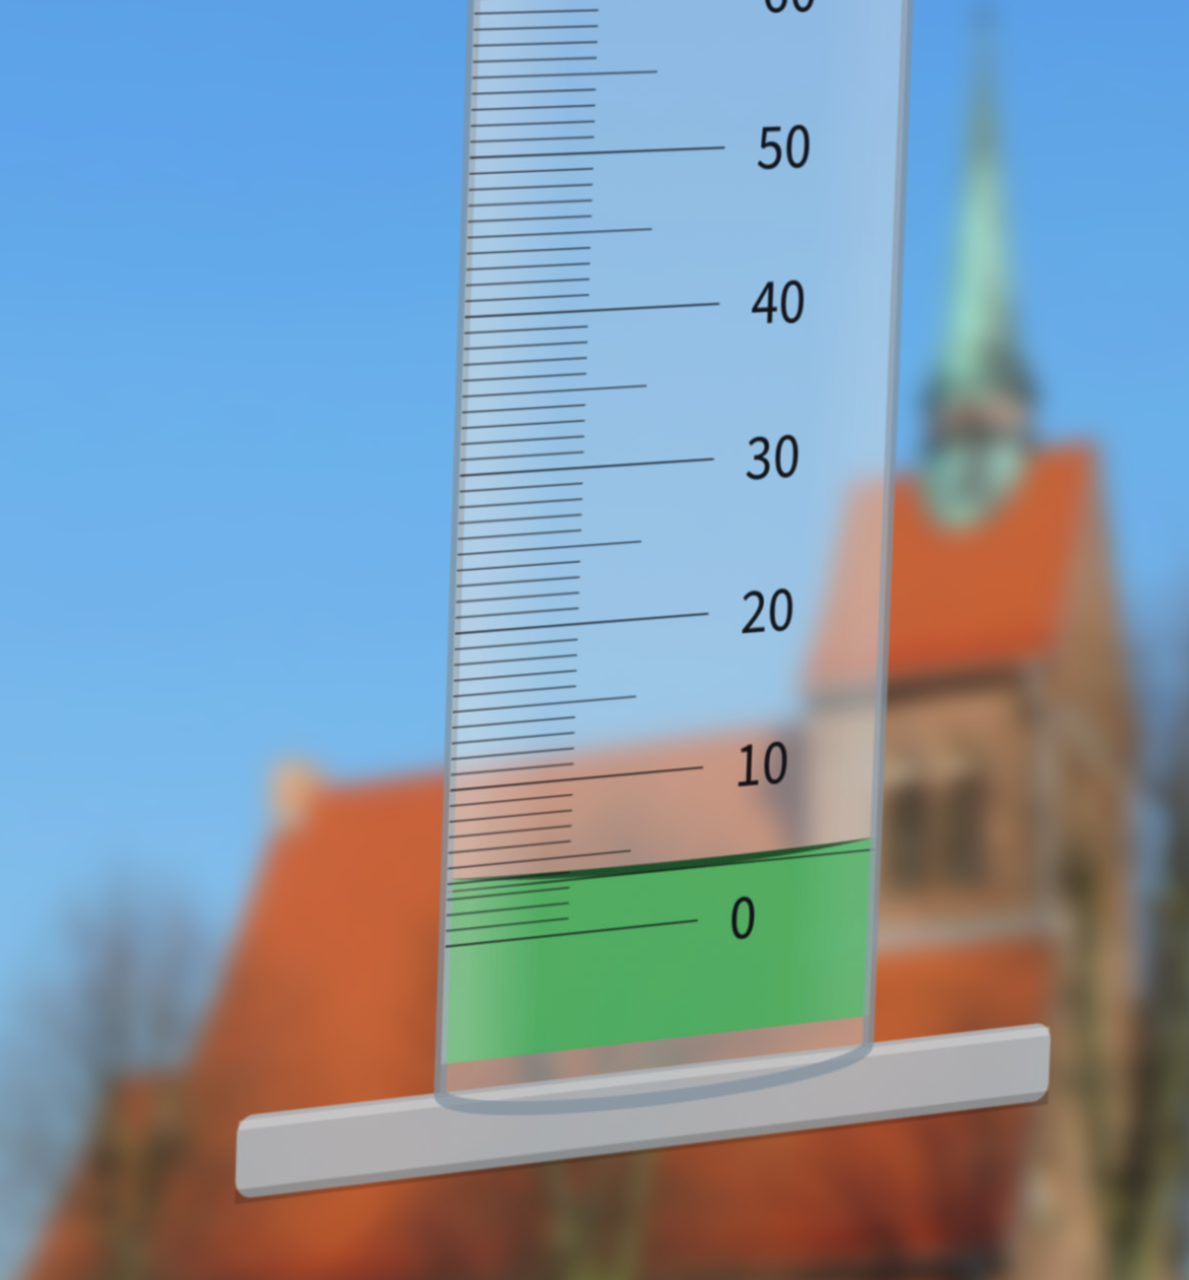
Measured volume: 3.5 mL
